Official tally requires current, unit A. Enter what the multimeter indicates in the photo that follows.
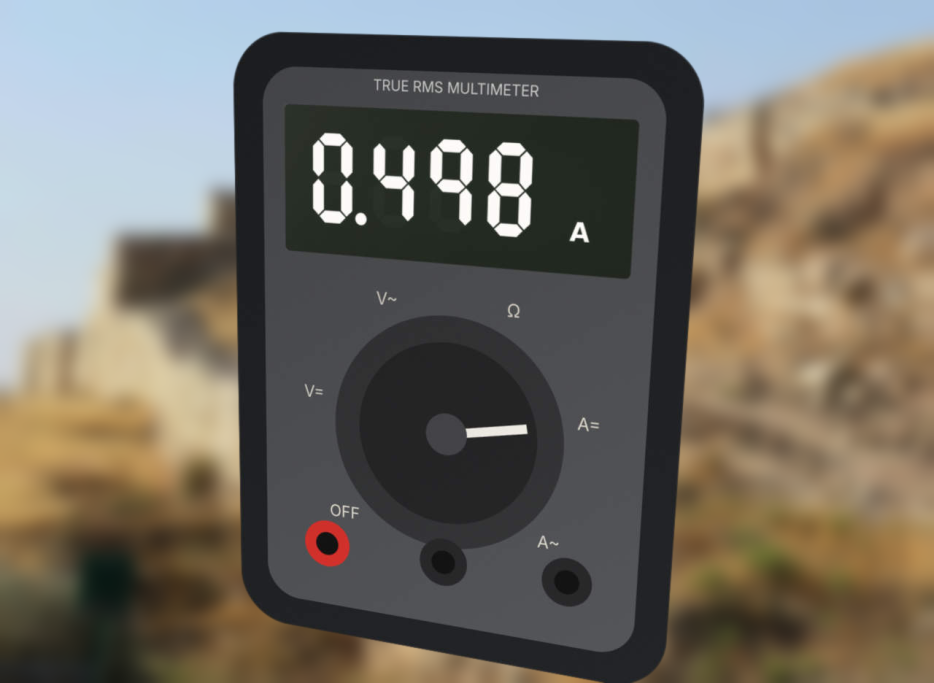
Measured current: 0.498 A
